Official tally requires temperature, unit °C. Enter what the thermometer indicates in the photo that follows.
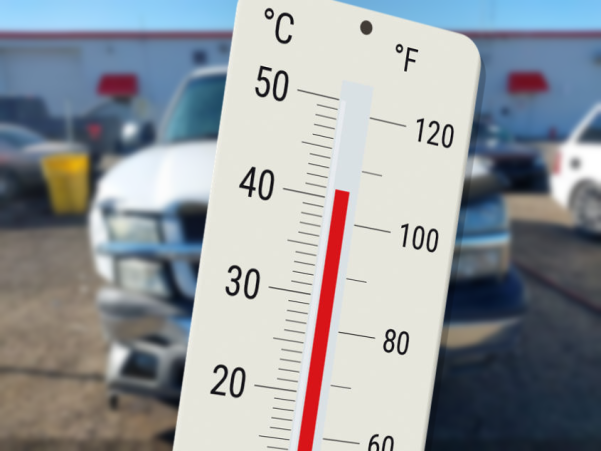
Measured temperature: 41 °C
